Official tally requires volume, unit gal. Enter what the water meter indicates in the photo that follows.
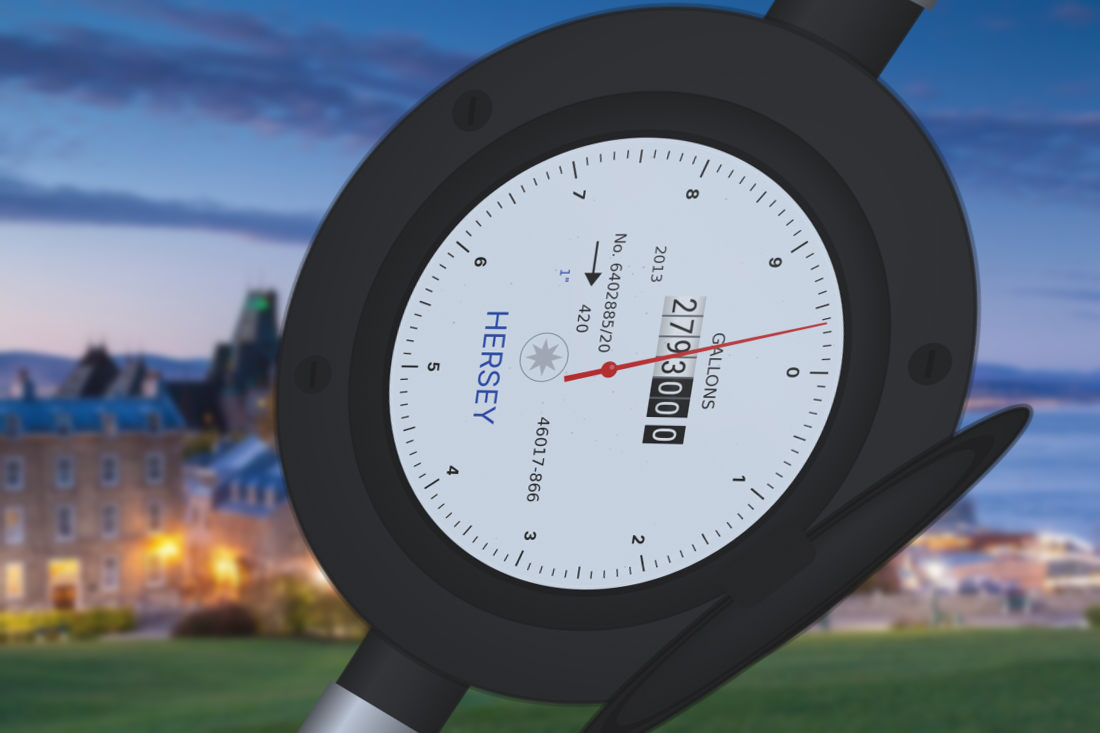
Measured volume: 2792999.6 gal
